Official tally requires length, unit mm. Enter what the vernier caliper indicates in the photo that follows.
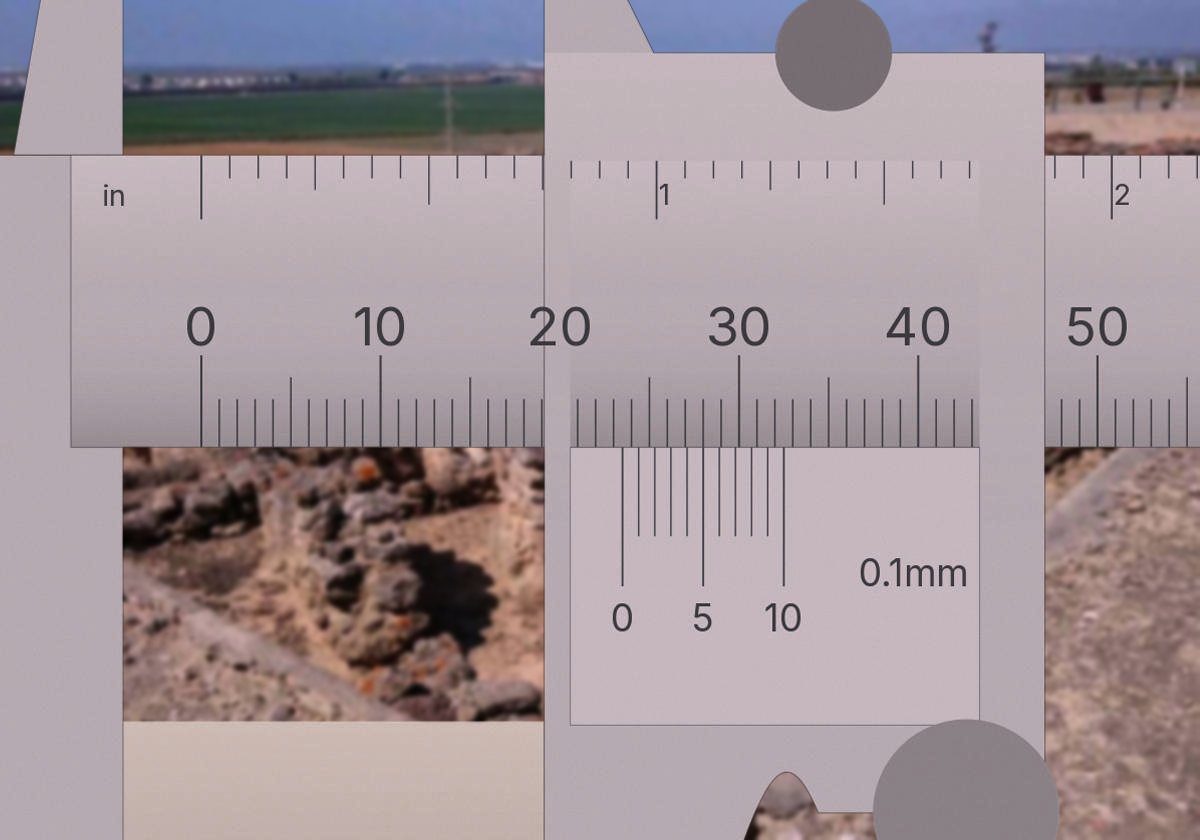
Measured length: 23.5 mm
